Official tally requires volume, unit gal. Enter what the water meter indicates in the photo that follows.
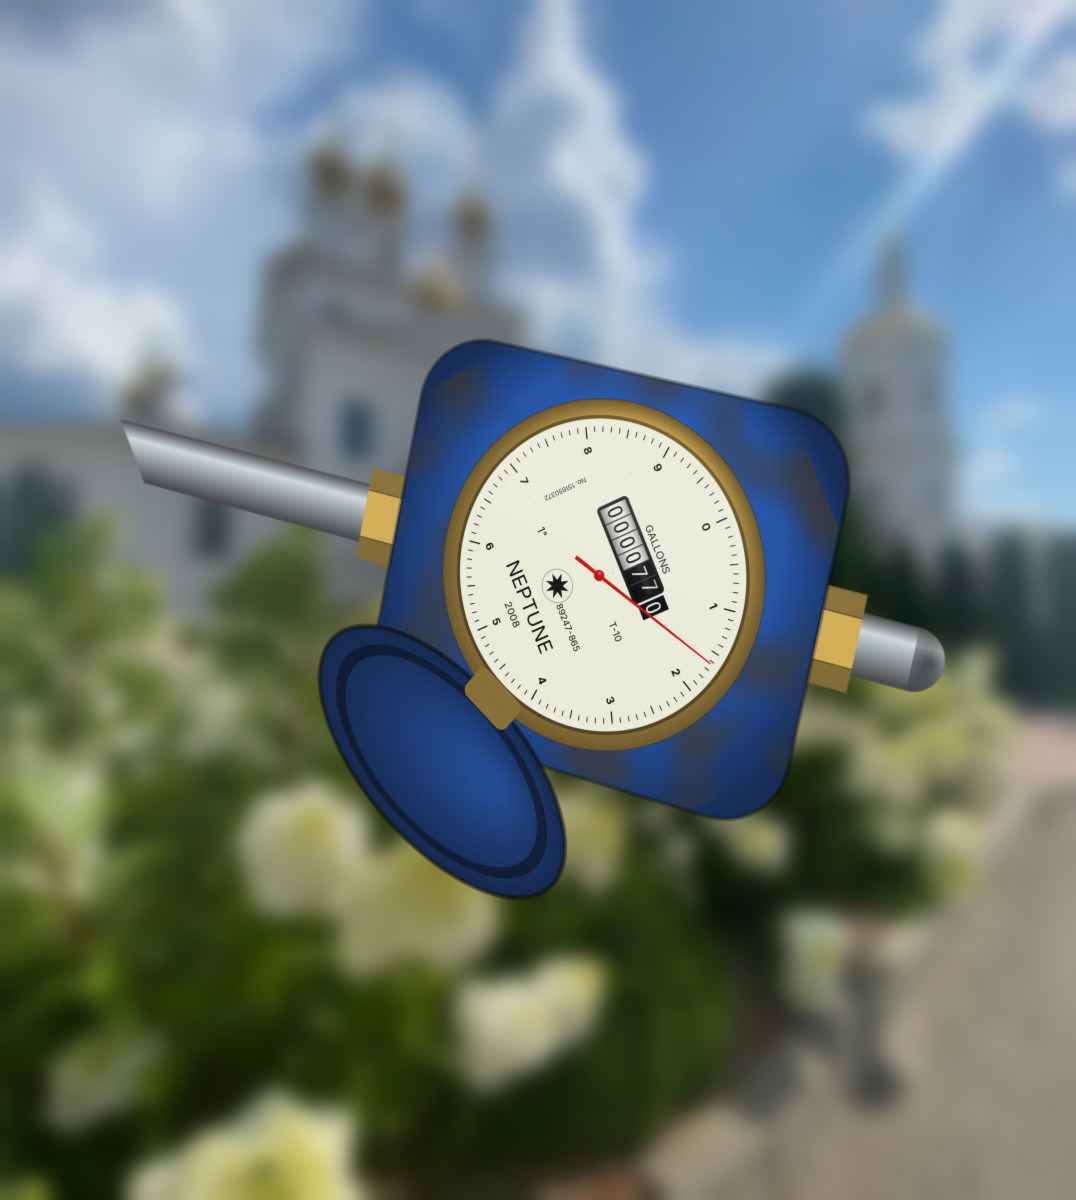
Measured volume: 771.6 gal
